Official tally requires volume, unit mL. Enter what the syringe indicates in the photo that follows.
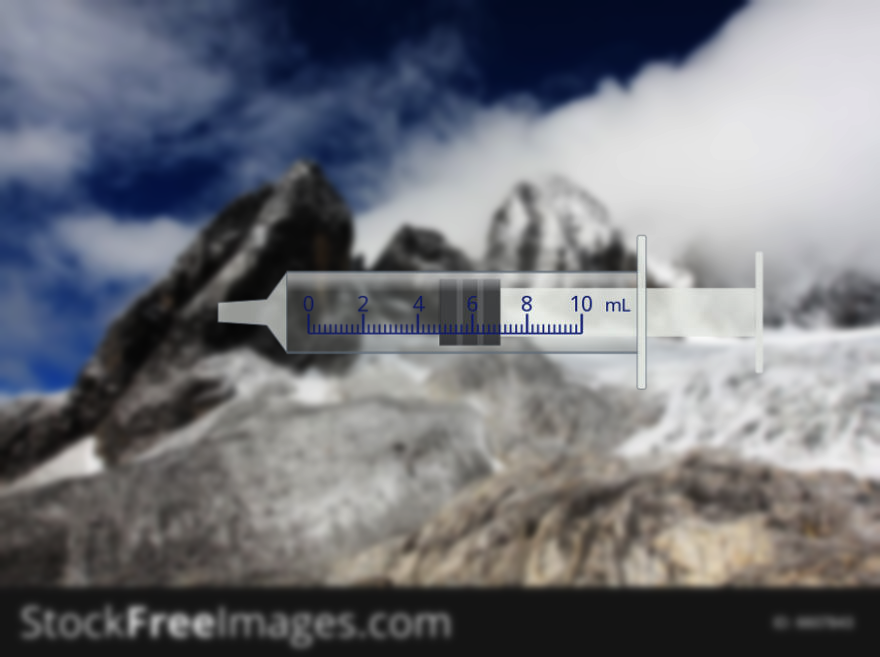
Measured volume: 4.8 mL
